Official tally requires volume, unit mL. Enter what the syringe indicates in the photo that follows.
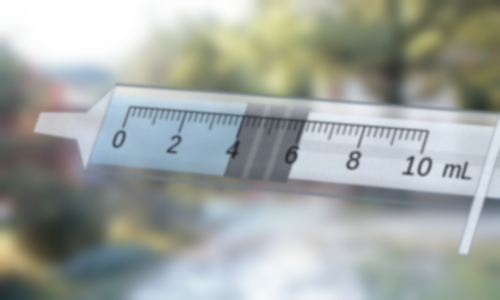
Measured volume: 4 mL
